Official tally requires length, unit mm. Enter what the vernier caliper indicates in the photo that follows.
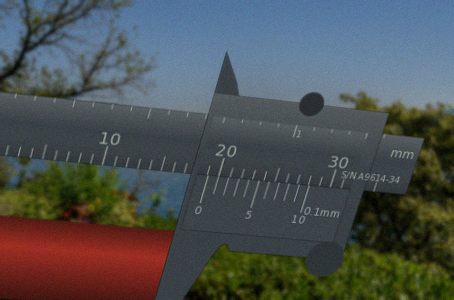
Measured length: 19.1 mm
